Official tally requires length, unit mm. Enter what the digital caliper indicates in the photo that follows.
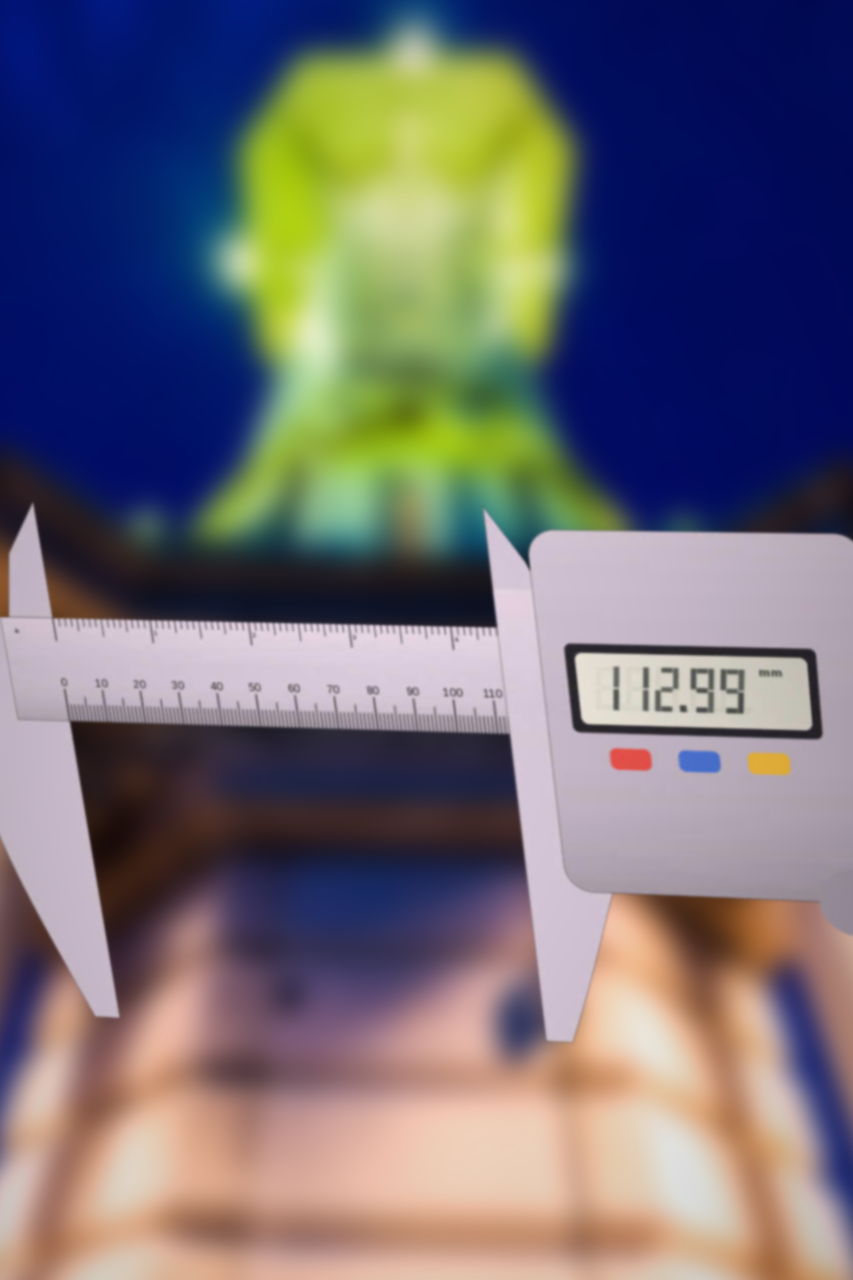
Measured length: 112.99 mm
